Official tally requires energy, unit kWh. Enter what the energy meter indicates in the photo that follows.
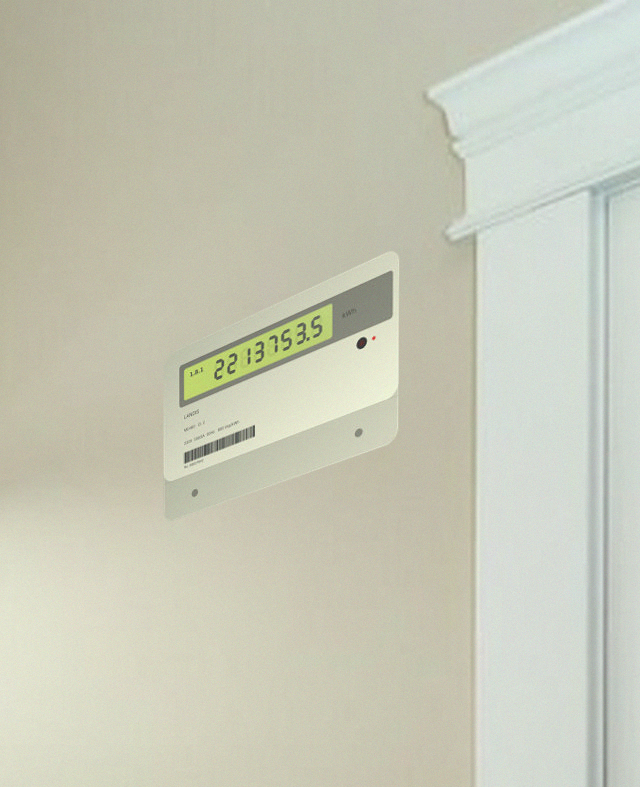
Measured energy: 2213753.5 kWh
